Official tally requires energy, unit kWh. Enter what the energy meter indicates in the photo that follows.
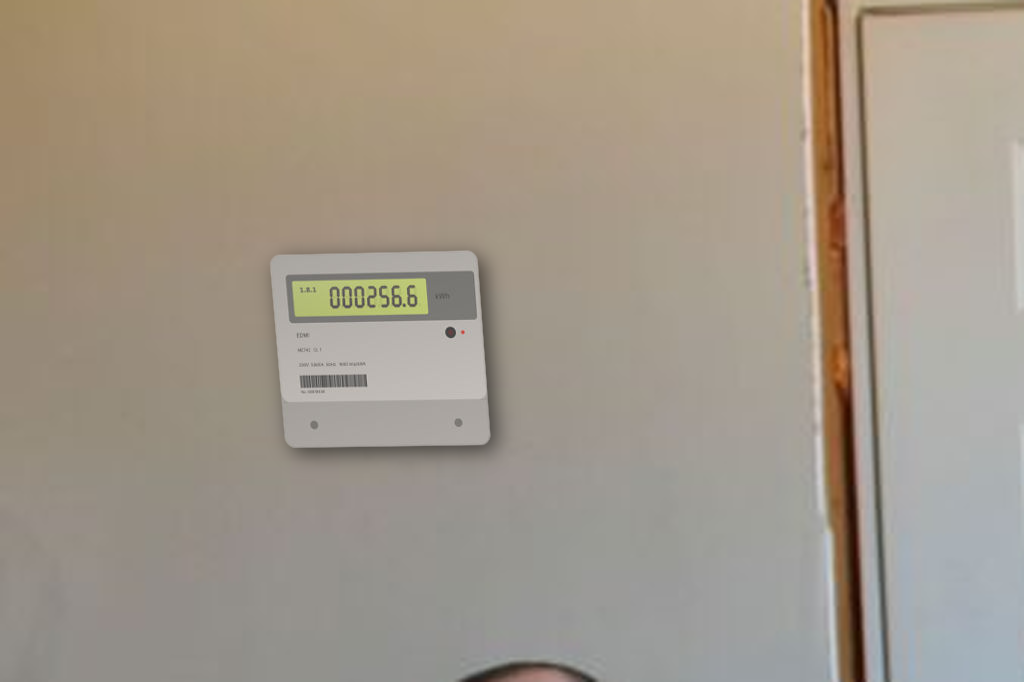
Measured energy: 256.6 kWh
